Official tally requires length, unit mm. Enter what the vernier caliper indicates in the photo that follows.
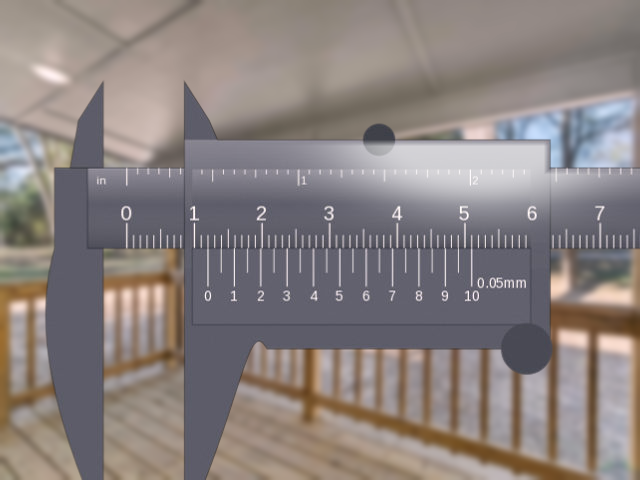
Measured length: 12.0 mm
